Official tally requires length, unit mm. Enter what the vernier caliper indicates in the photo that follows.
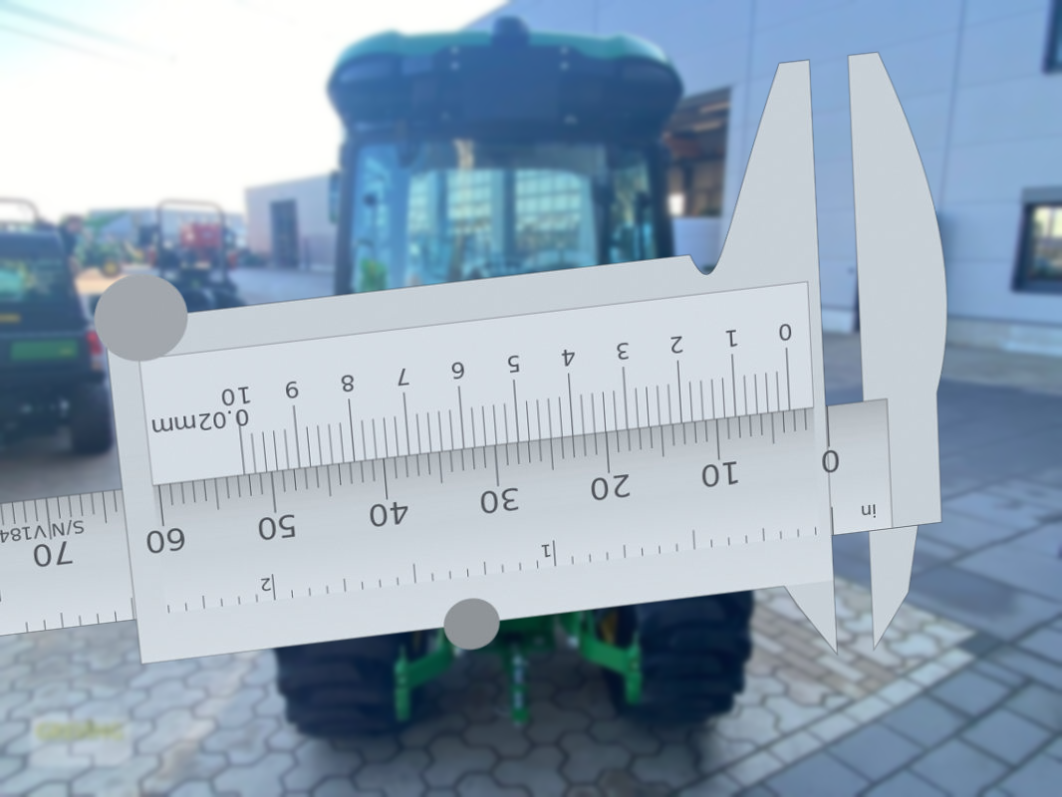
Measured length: 3.4 mm
